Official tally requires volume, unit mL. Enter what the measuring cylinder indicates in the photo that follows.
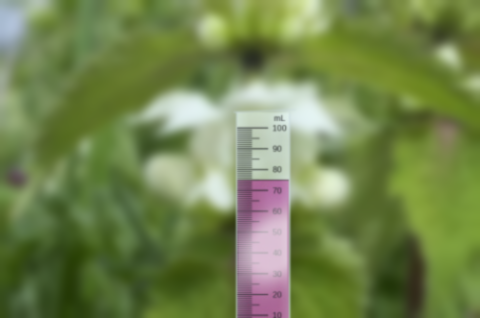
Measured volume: 75 mL
